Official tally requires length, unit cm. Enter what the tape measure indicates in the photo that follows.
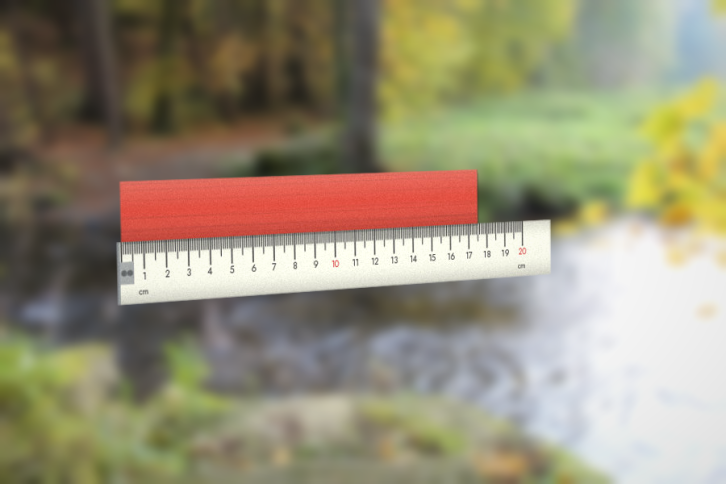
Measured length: 17.5 cm
